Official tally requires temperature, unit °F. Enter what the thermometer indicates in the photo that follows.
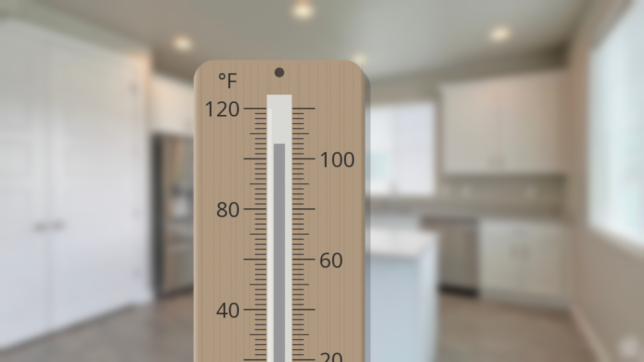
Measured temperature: 106 °F
